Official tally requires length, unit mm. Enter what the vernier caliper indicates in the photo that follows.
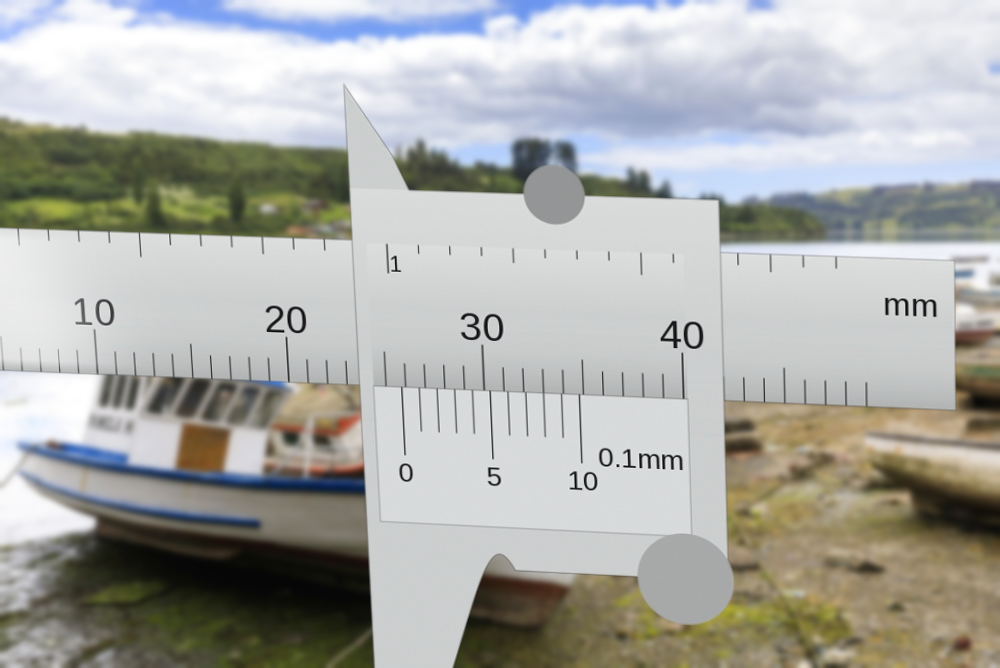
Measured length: 25.8 mm
